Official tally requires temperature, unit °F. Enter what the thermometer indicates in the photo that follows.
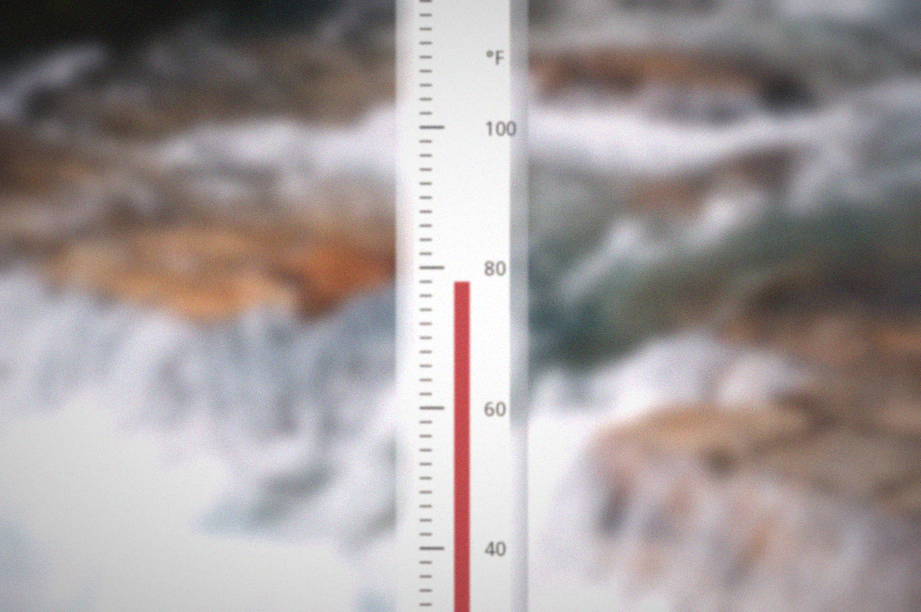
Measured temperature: 78 °F
